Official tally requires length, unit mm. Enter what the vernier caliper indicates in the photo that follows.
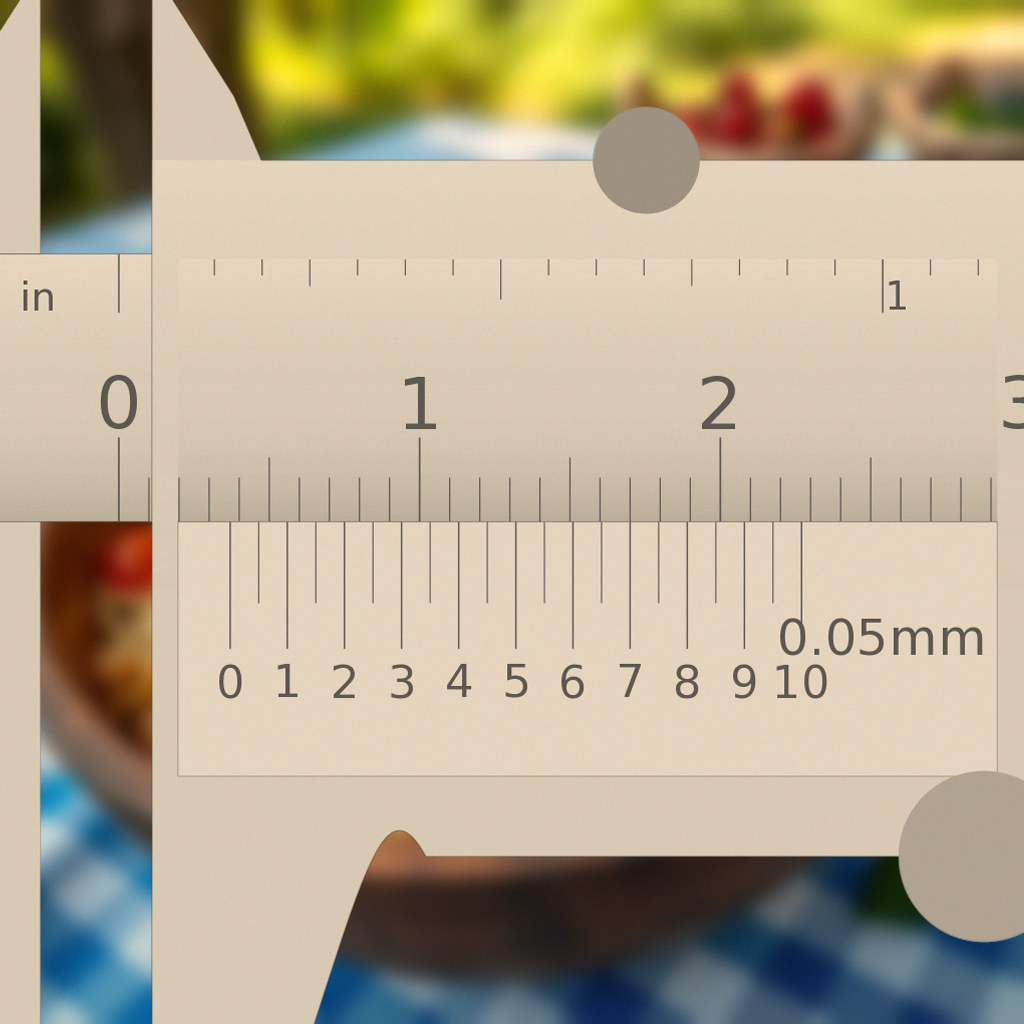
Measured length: 3.70 mm
